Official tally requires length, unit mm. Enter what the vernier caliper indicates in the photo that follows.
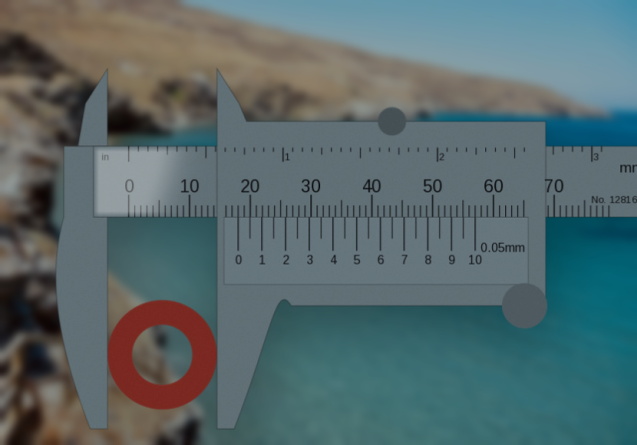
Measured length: 18.0 mm
